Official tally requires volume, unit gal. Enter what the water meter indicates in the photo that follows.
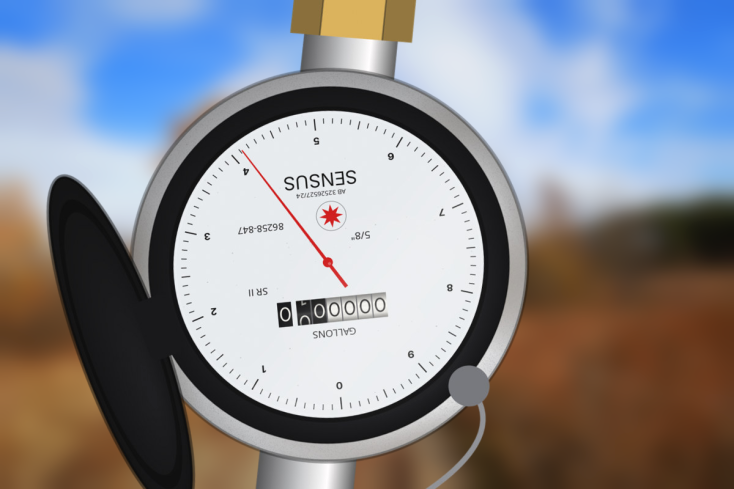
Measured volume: 4.1 gal
